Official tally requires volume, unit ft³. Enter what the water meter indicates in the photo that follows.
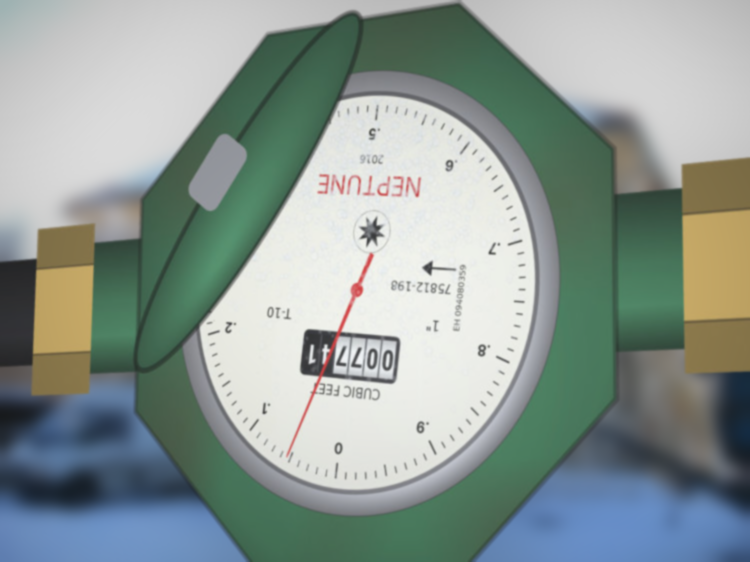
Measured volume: 7741.05 ft³
